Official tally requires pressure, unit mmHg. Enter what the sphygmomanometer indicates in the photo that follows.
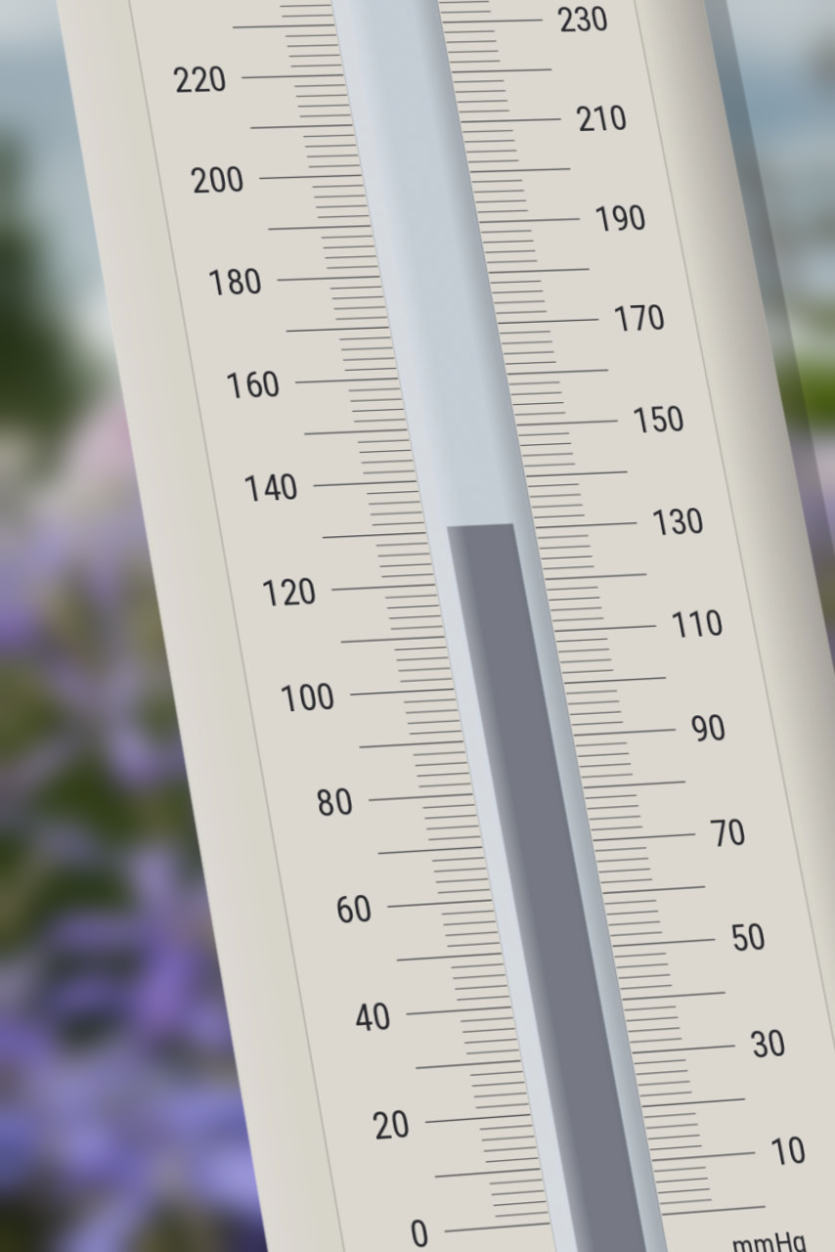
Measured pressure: 131 mmHg
